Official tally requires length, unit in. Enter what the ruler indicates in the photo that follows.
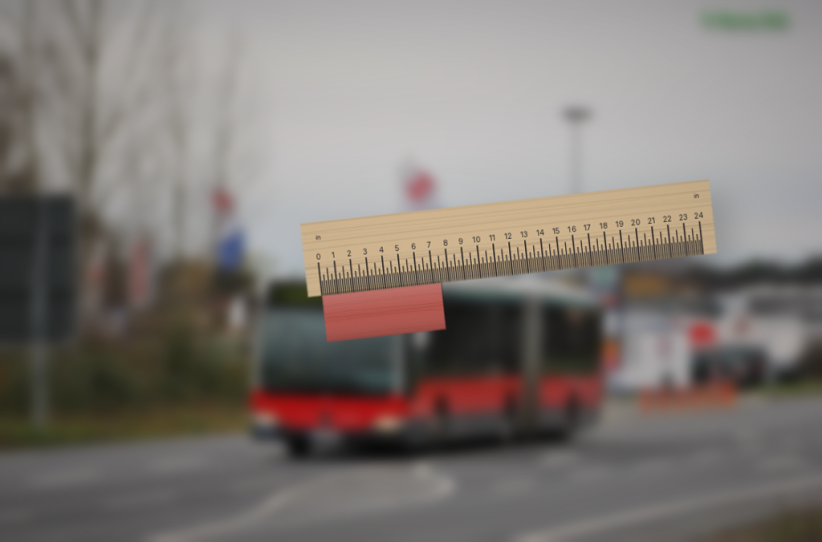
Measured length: 7.5 in
